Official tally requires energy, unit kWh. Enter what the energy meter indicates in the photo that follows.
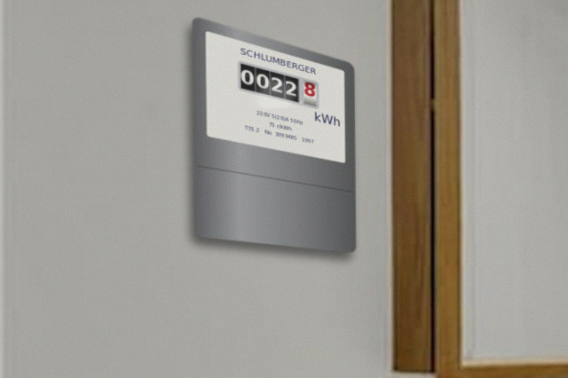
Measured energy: 22.8 kWh
